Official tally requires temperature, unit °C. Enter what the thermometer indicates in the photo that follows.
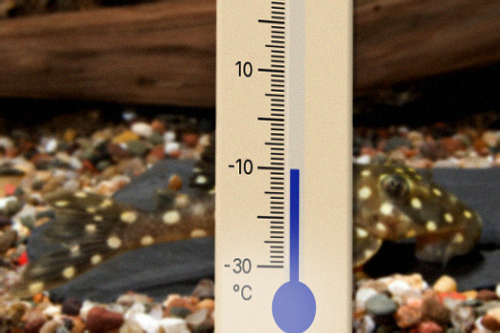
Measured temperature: -10 °C
